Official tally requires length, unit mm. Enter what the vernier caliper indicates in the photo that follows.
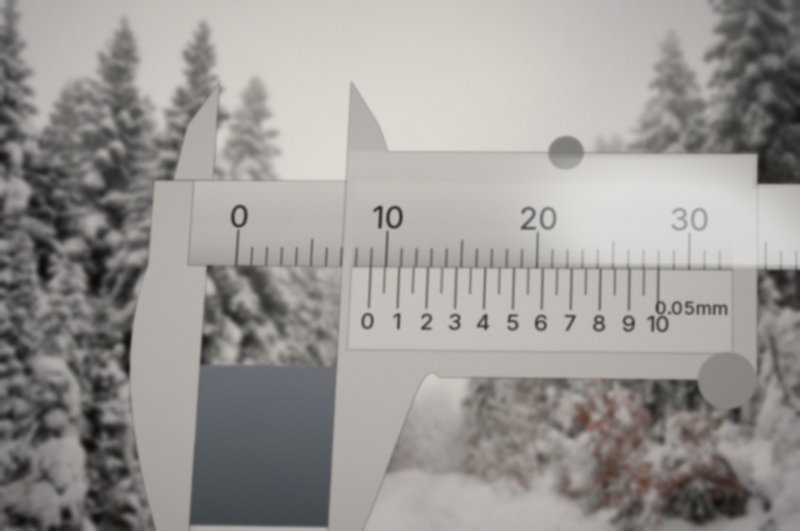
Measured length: 9.0 mm
